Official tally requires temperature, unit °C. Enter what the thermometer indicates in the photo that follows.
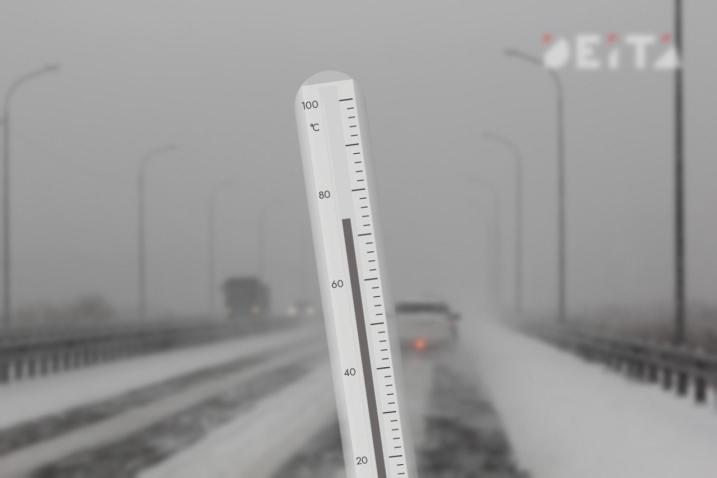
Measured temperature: 74 °C
